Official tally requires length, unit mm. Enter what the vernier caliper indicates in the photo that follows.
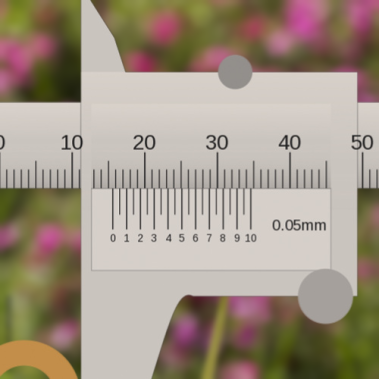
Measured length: 15.6 mm
